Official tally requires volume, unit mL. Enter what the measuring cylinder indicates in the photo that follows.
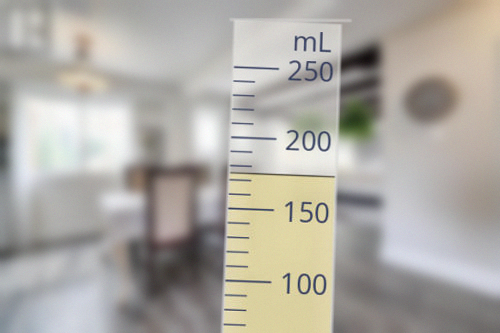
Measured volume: 175 mL
